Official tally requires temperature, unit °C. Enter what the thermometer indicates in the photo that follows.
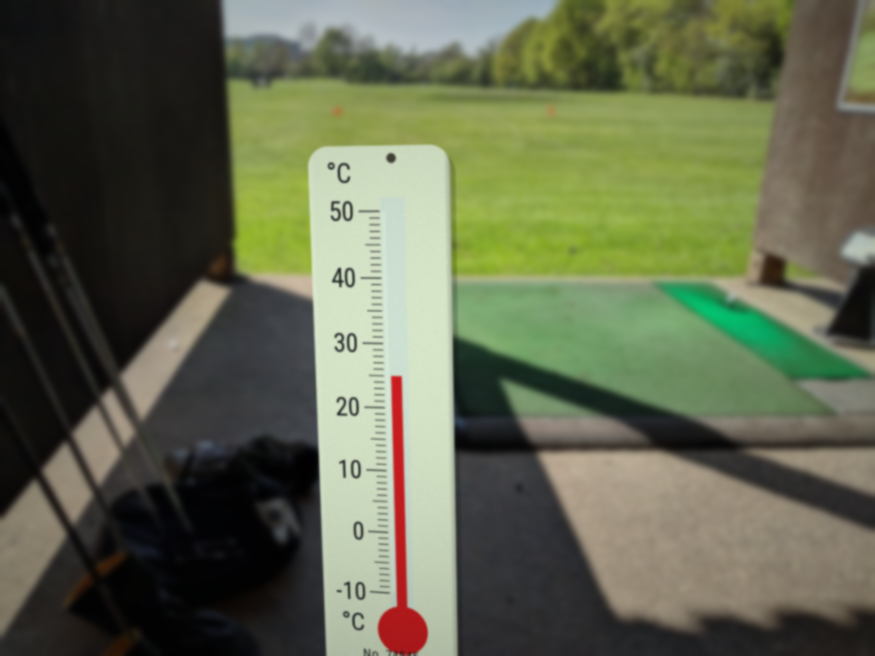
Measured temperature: 25 °C
